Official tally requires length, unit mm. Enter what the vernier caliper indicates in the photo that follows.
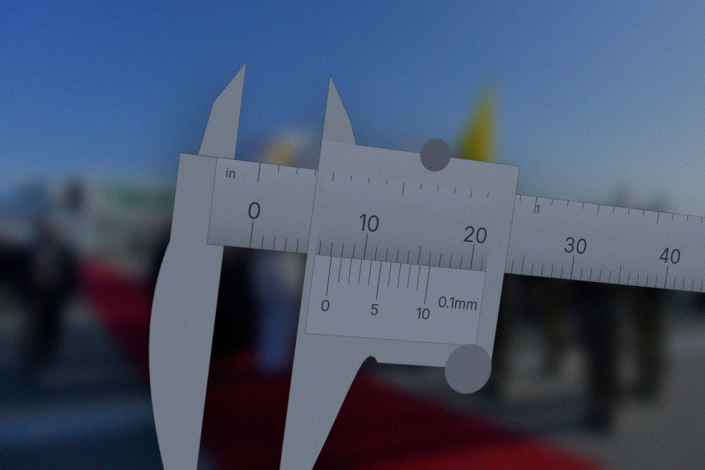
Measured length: 7.1 mm
